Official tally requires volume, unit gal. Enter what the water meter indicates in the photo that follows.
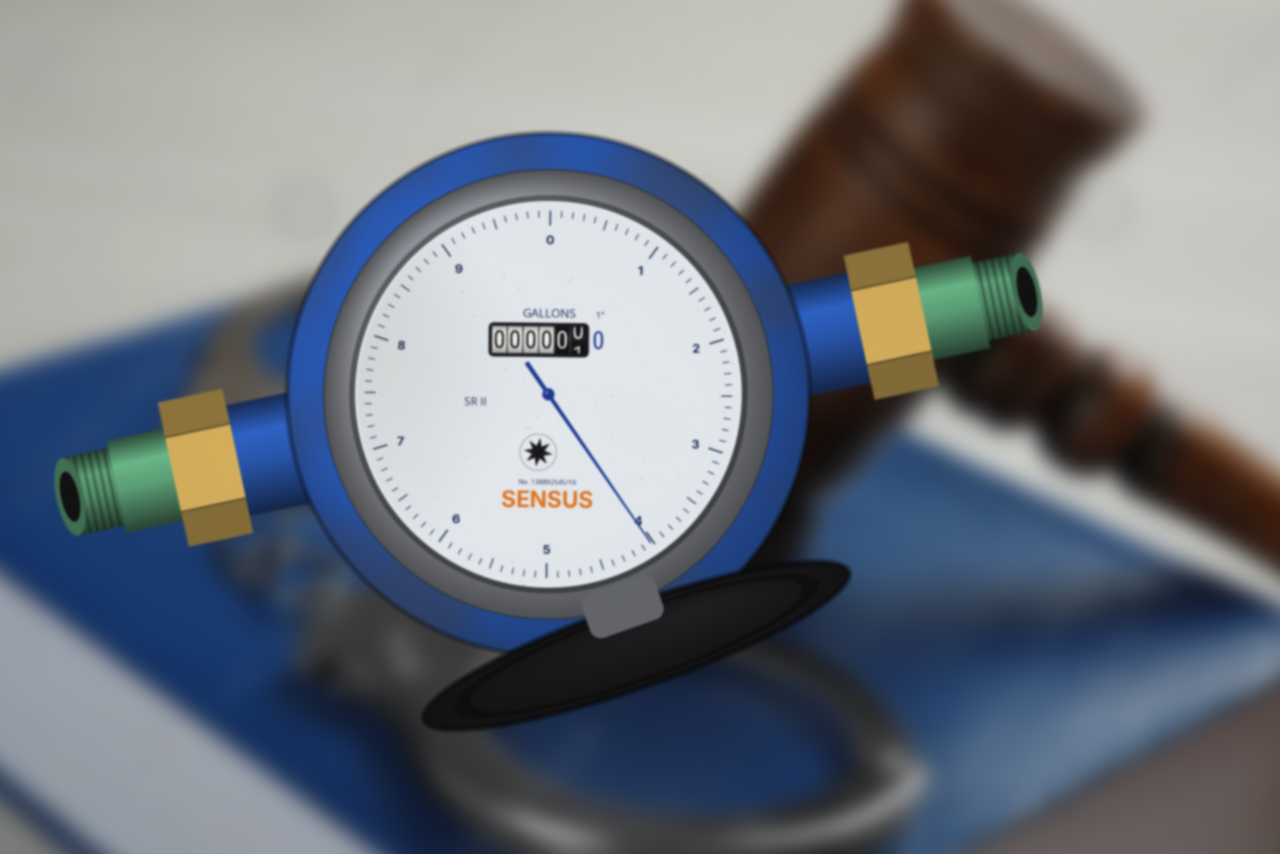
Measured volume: 4.0 gal
